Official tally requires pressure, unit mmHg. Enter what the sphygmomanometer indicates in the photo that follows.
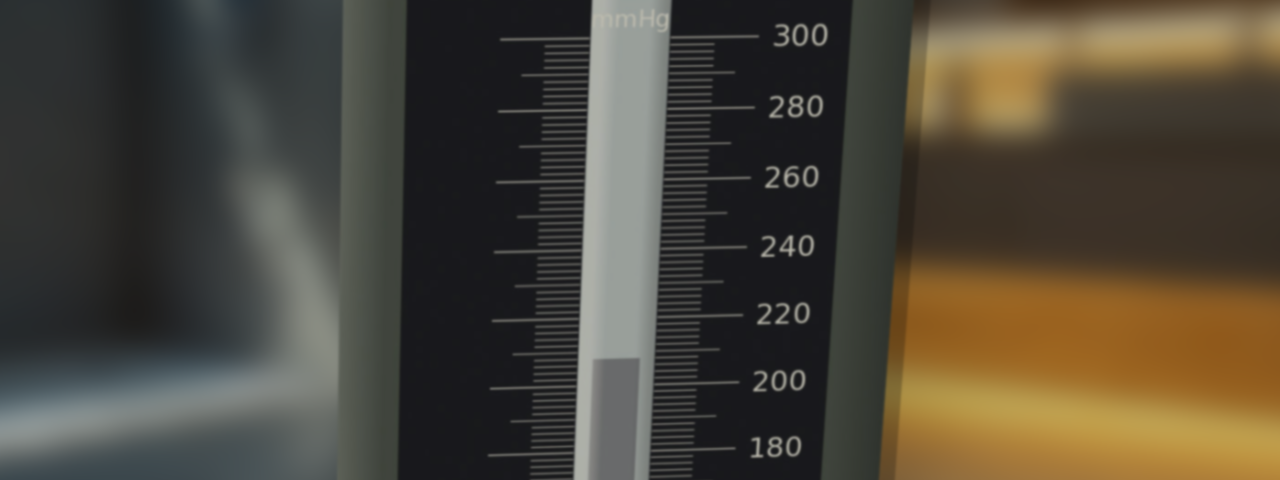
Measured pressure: 208 mmHg
